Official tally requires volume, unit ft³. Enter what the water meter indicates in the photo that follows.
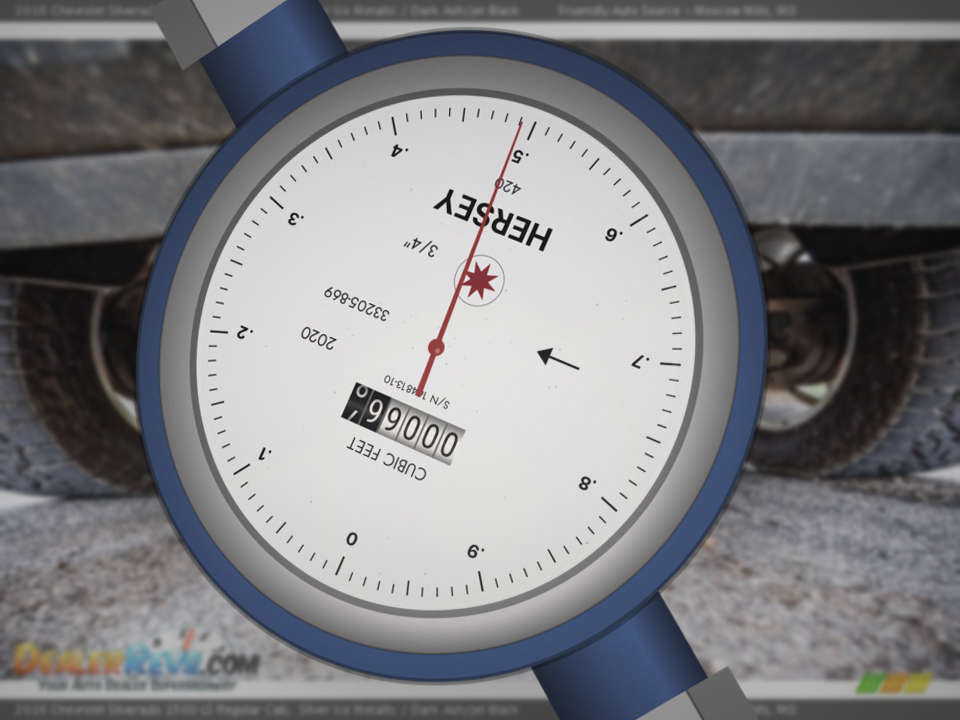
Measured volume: 667.49 ft³
